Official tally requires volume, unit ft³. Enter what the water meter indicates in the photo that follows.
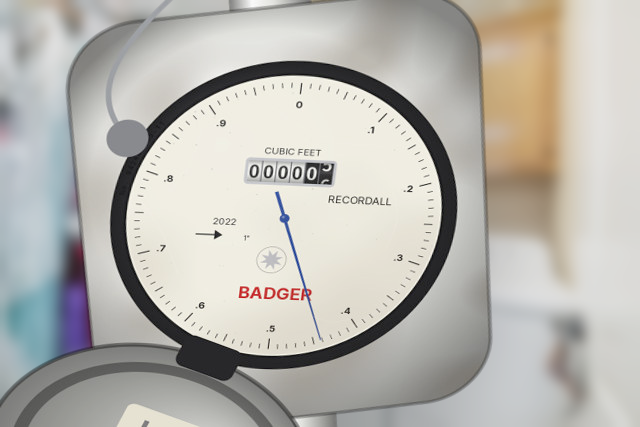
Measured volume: 5.44 ft³
